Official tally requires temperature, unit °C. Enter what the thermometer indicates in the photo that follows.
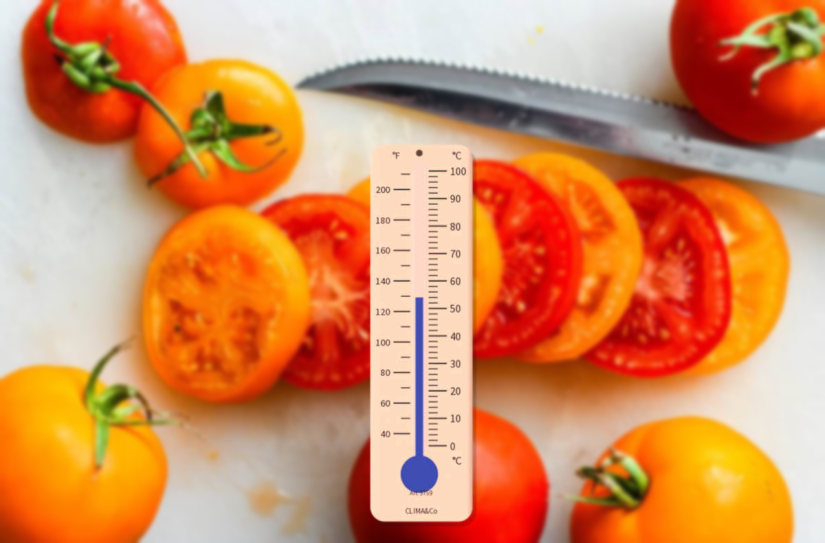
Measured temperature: 54 °C
